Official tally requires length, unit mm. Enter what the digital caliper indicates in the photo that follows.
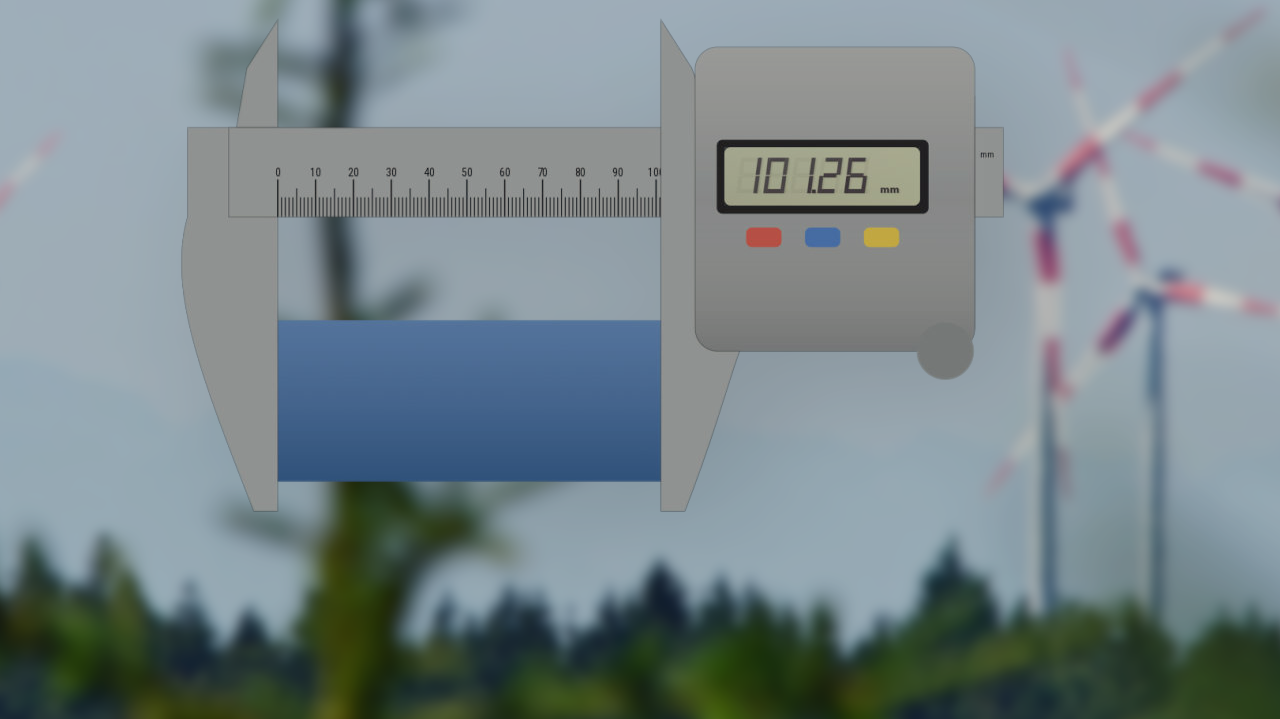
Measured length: 101.26 mm
